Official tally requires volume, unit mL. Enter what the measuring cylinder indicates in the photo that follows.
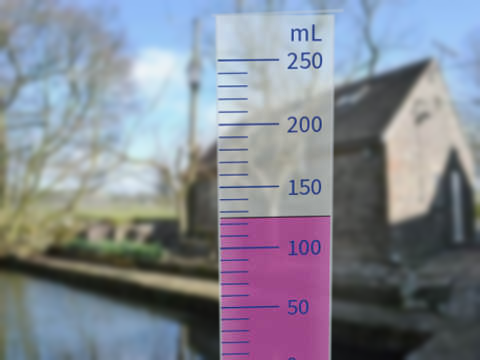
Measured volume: 125 mL
